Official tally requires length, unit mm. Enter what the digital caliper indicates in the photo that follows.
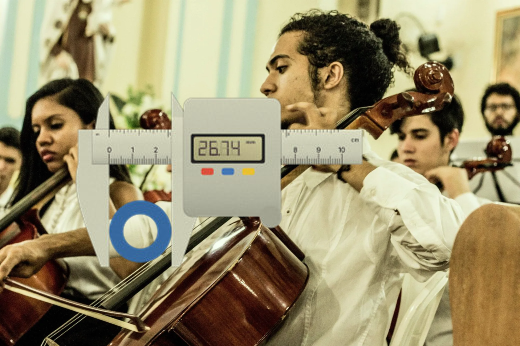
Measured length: 26.74 mm
